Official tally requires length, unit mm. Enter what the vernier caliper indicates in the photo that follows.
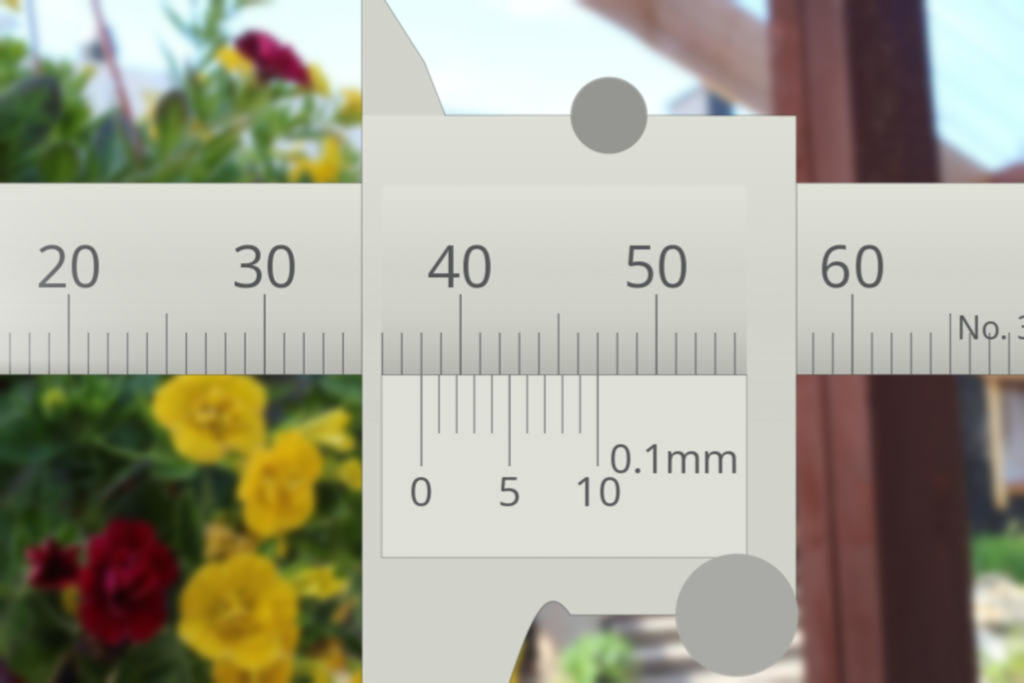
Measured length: 38.0 mm
